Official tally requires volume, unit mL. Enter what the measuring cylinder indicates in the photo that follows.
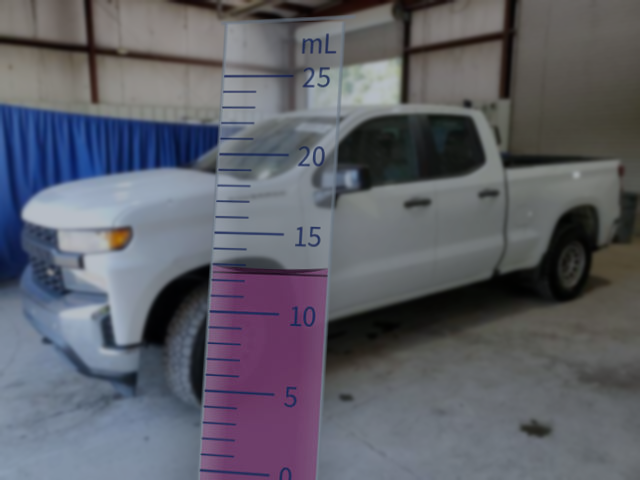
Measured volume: 12.5 mL
